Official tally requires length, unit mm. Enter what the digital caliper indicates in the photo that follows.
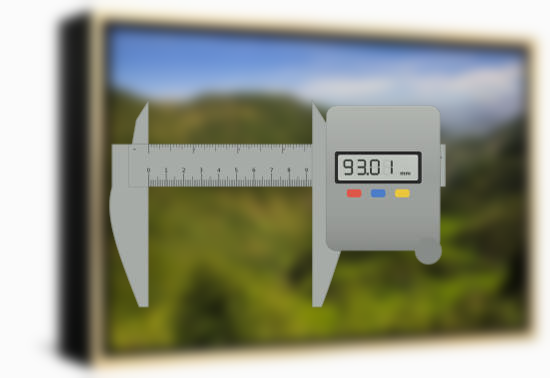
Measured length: 93.01 mm
